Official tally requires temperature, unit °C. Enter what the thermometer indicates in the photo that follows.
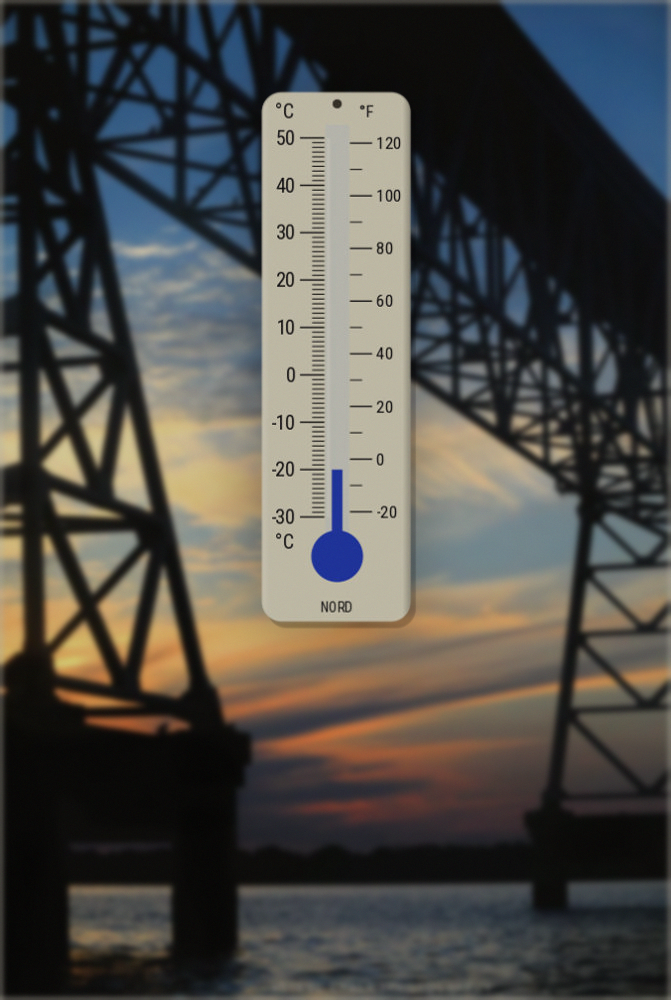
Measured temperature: -20 °C
